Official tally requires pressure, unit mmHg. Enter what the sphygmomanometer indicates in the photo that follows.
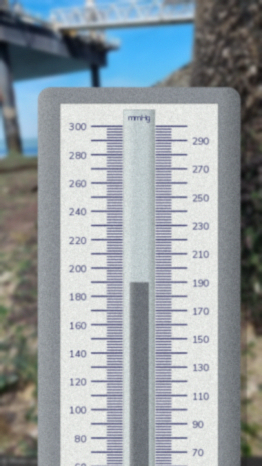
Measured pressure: 190 mmHg
